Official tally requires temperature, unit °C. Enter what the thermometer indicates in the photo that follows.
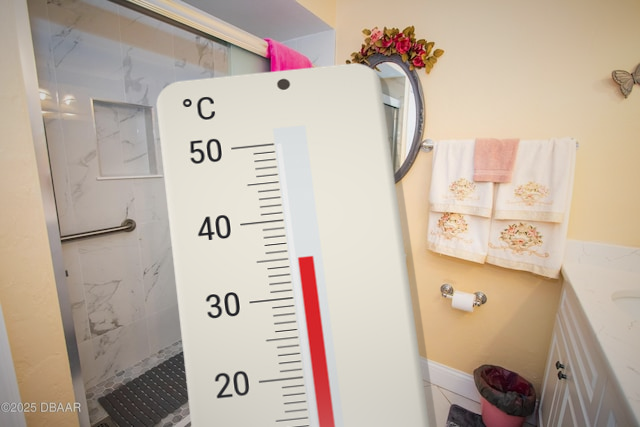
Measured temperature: 35 °C
